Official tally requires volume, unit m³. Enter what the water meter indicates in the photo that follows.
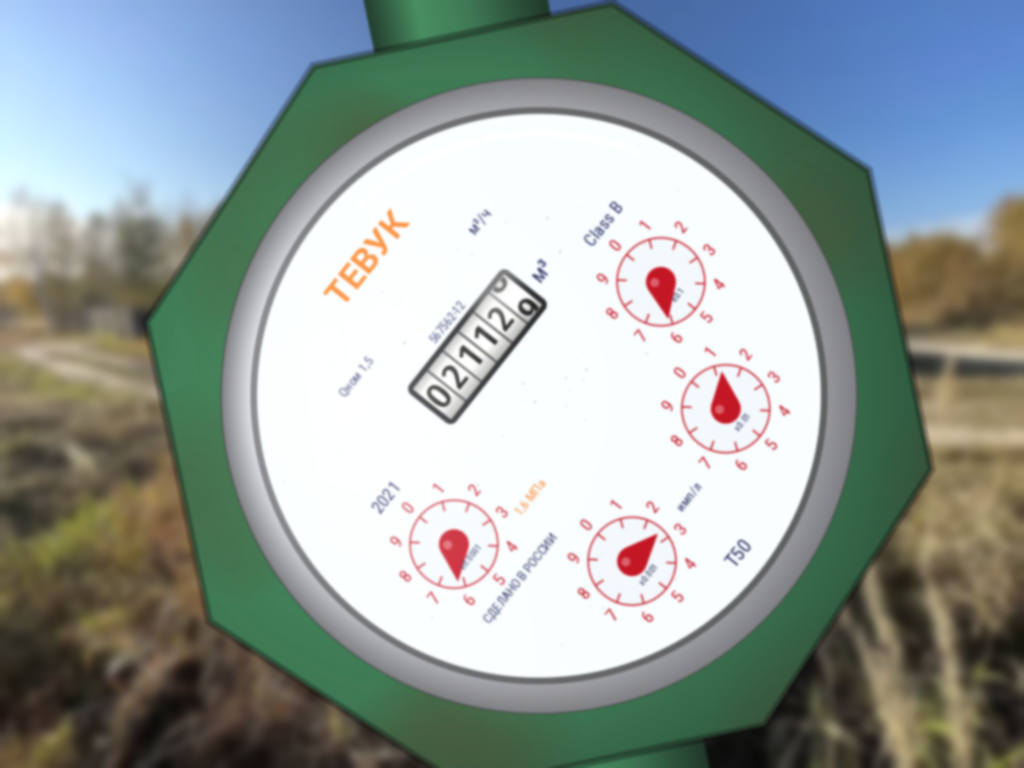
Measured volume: 21128.6126 m³
